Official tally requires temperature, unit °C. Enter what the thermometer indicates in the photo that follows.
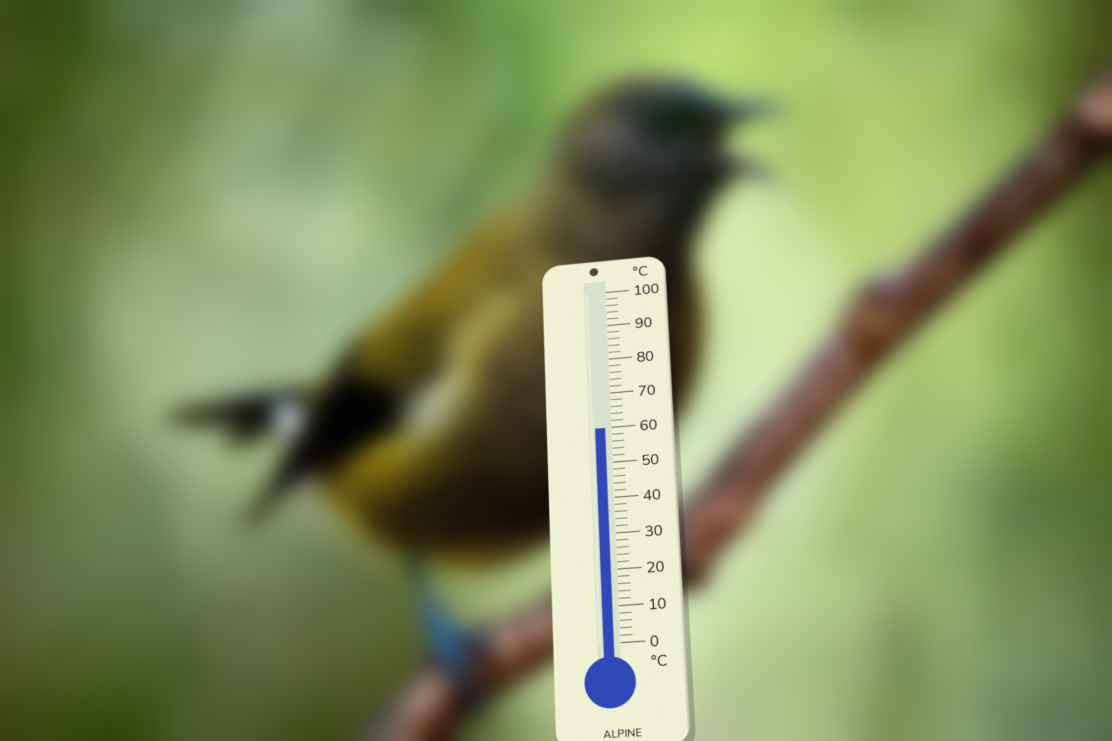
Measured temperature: 60 °C
